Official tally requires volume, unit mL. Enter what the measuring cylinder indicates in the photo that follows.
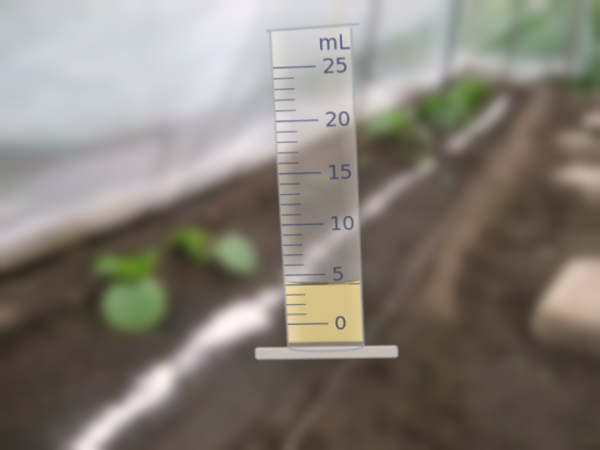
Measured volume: 4 mL
